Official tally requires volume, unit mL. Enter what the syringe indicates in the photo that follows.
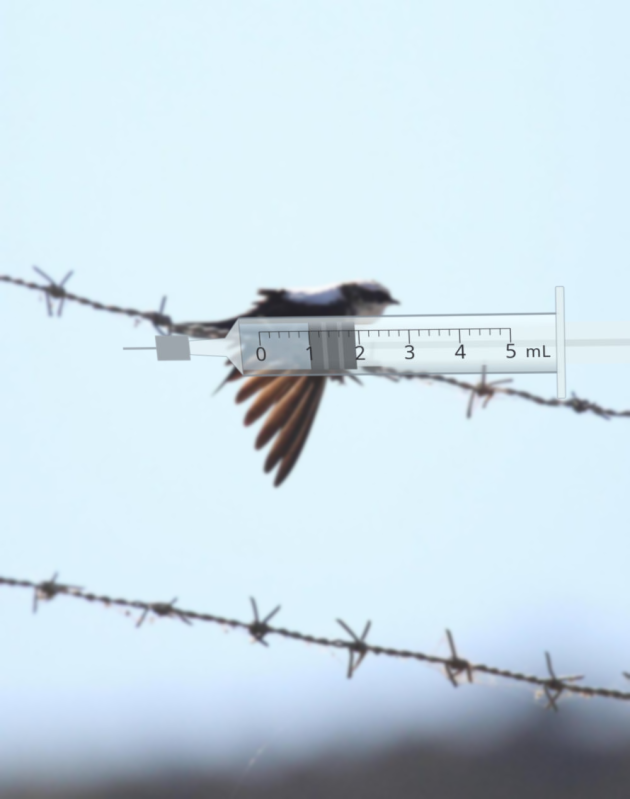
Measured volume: 1 mL
